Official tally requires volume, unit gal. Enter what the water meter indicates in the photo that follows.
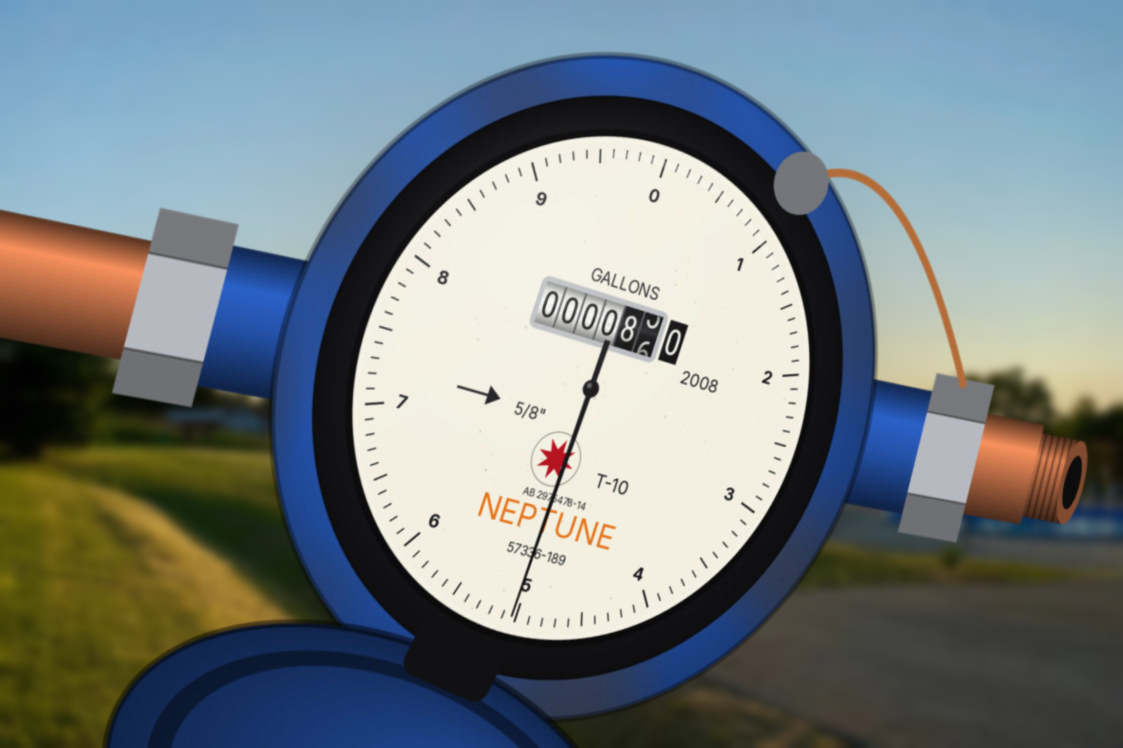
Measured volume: 855.0 gal
